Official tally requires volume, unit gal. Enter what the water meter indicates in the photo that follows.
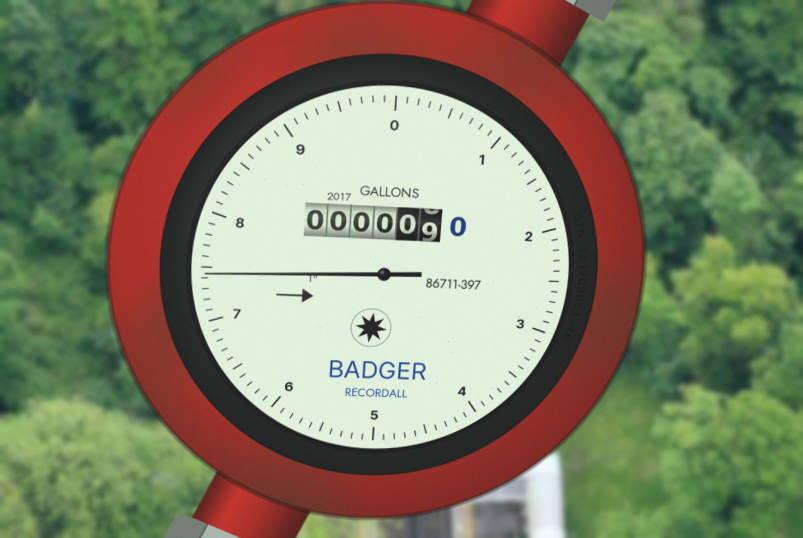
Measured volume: 87.4 gal
